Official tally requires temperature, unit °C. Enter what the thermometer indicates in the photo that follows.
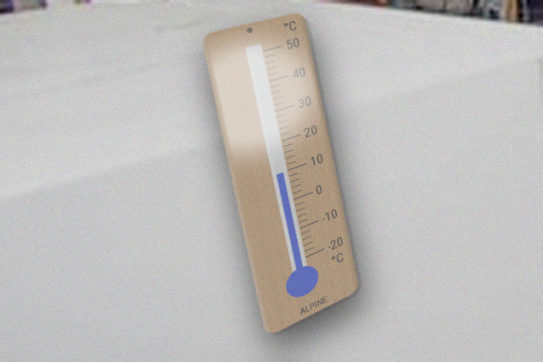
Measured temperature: 10 °C
